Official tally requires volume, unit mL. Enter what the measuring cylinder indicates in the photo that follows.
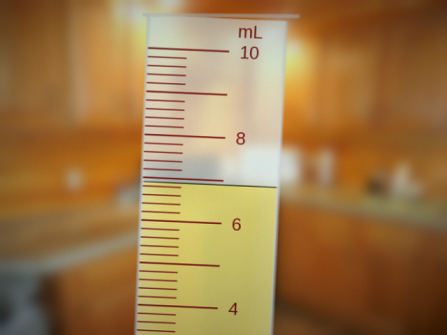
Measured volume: 6.9 mL
